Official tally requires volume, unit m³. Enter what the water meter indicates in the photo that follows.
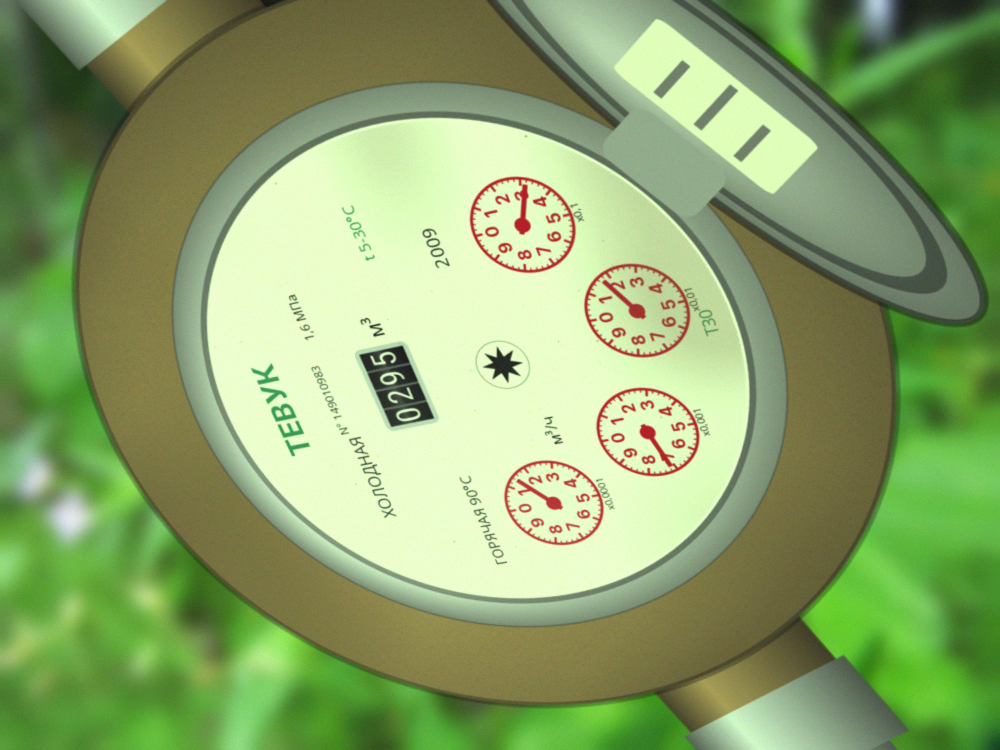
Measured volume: 295.3171 m³
